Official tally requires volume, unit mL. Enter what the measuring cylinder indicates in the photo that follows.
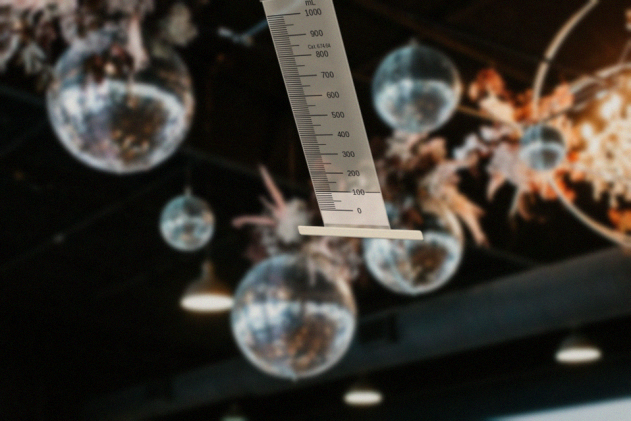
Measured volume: 100 mL
